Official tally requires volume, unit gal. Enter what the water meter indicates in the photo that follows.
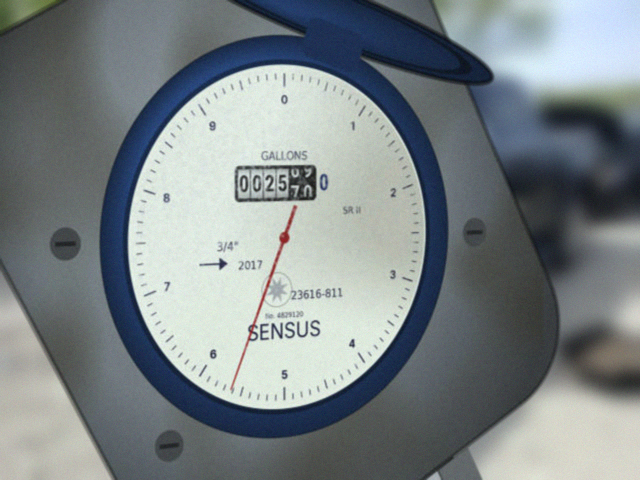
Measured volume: 25695.6 gal
